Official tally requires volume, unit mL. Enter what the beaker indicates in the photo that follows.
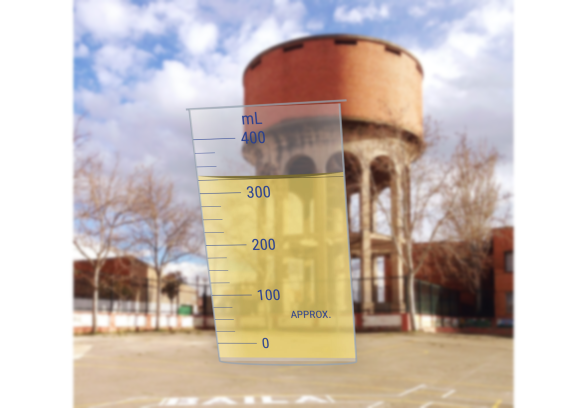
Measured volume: 325 mL
